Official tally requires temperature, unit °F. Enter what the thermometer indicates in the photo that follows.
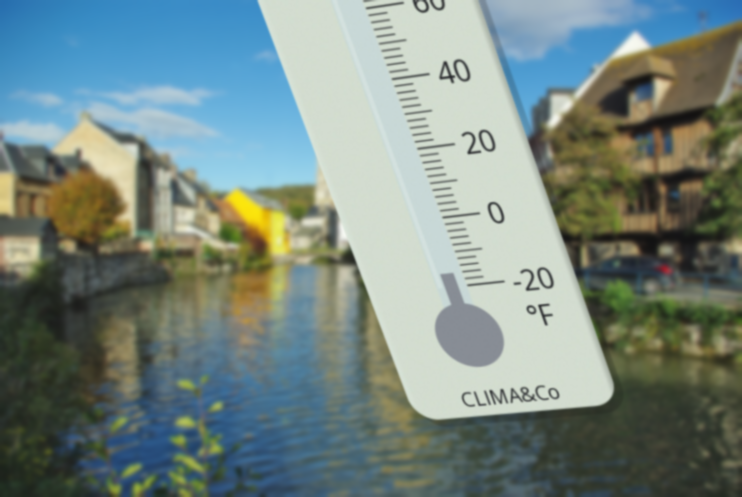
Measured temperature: -16 °F
